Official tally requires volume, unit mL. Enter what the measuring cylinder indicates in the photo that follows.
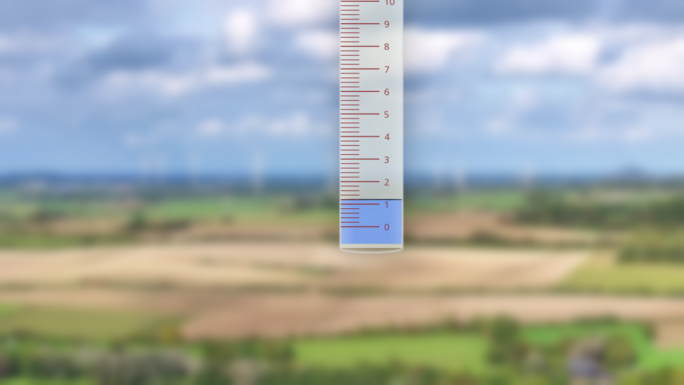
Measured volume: 1.2 mL
